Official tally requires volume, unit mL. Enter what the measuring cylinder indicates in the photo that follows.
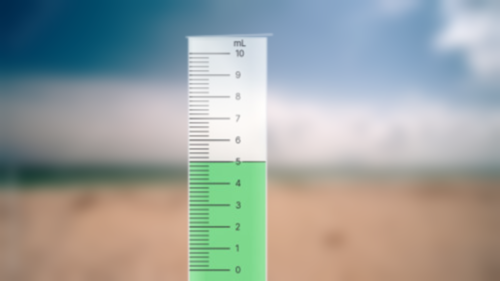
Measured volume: 5 mL
